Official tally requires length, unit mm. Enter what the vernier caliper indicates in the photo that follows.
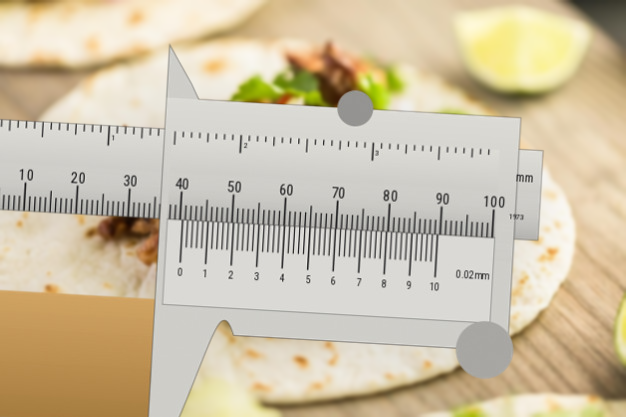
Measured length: 40.5 mm
